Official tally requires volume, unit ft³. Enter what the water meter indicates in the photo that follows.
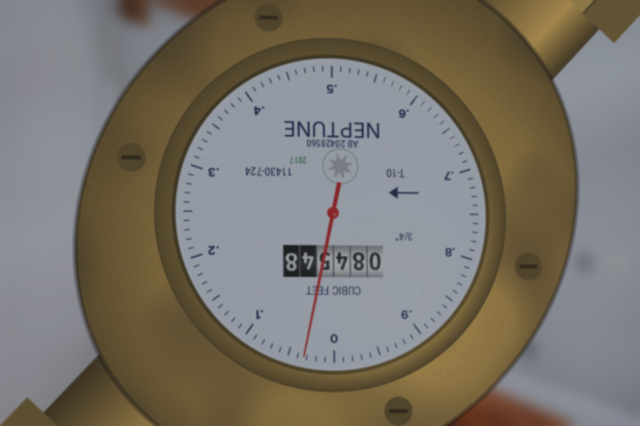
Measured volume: 84548.03 ft³
